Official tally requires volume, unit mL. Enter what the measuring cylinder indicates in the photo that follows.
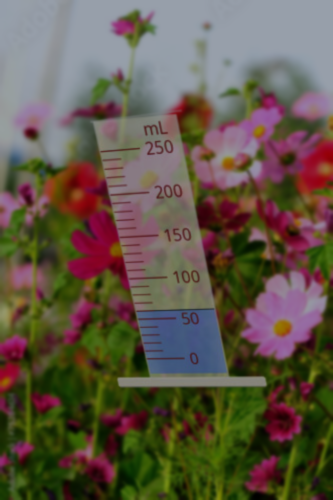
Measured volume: 60 mL
